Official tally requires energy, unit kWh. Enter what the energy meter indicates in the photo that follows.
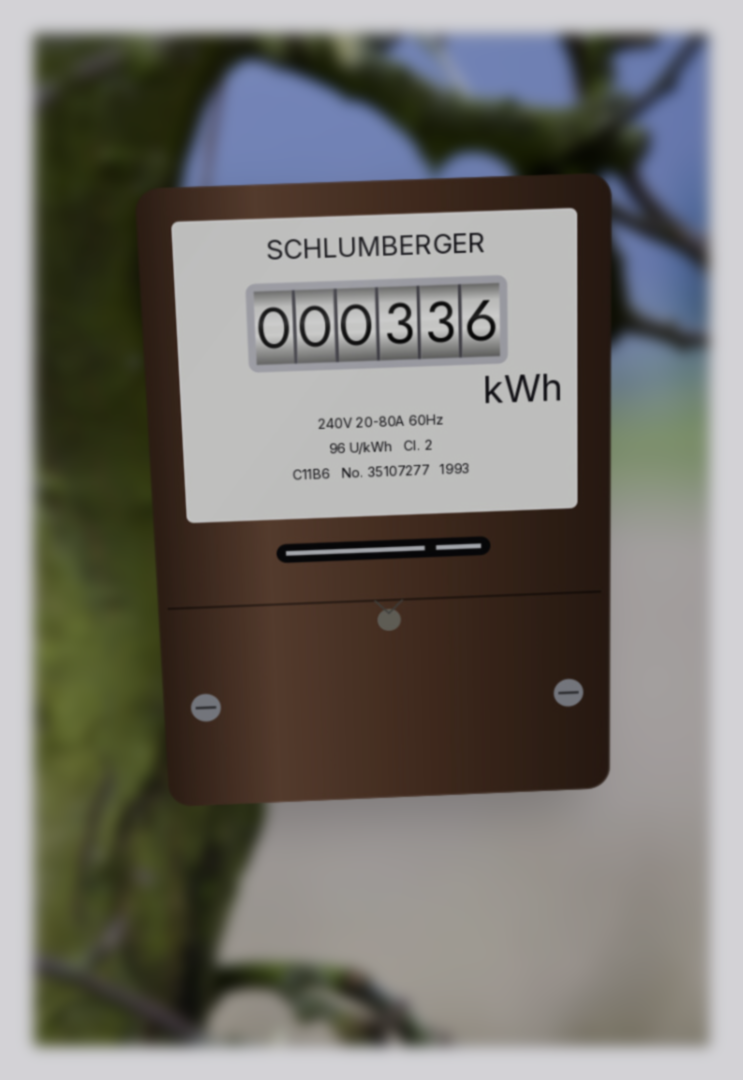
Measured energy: 336 kWh
